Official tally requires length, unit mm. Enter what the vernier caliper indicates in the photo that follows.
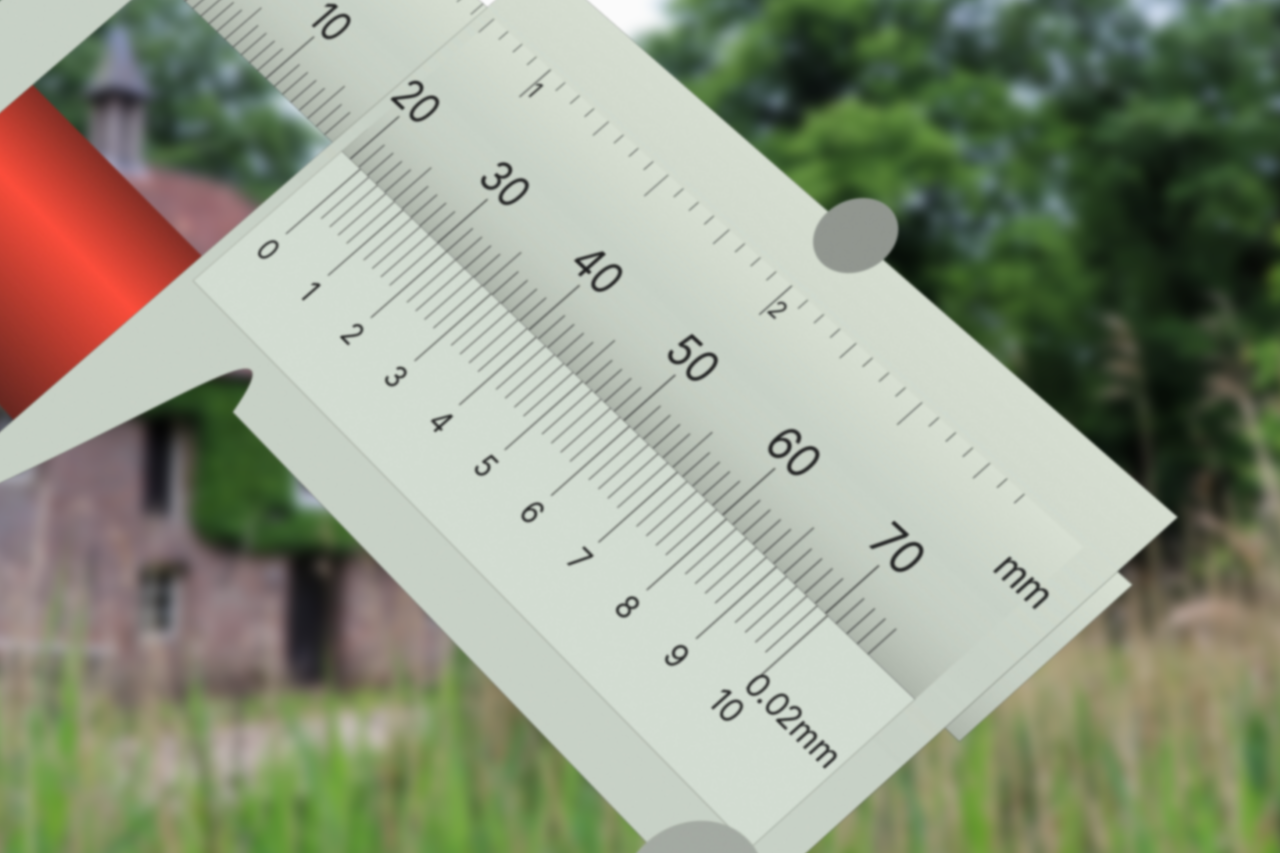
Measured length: 21.2 mm
